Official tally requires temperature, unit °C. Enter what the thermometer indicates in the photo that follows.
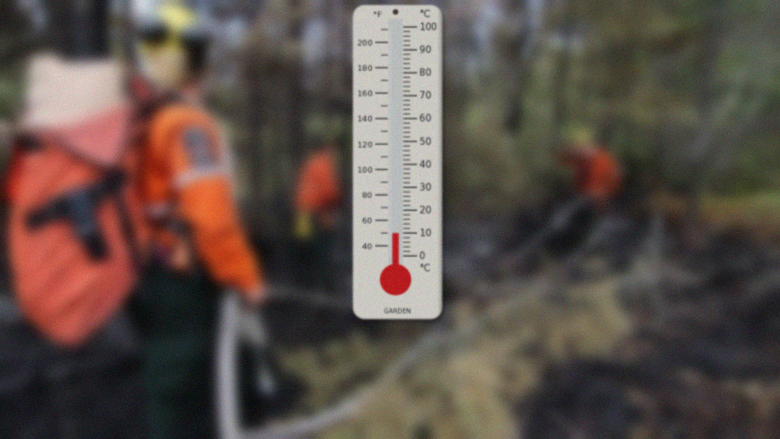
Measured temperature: 10 °C
